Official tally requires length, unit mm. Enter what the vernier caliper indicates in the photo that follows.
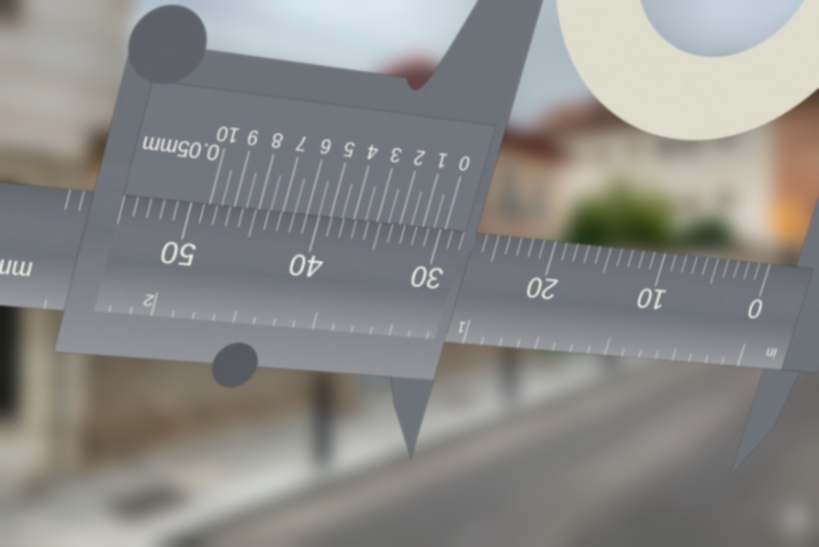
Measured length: 29.6 mm
